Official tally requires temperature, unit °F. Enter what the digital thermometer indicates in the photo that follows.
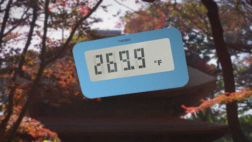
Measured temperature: 269.9 °F
